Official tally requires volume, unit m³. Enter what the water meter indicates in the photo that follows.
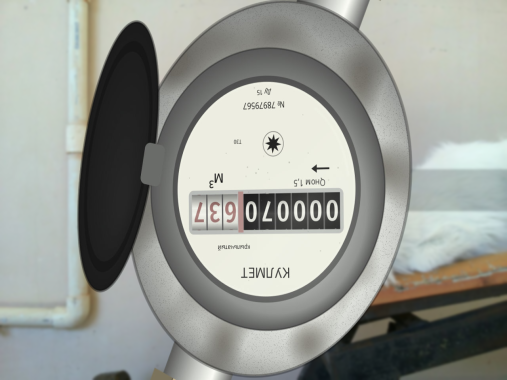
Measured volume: 70.637 m³
